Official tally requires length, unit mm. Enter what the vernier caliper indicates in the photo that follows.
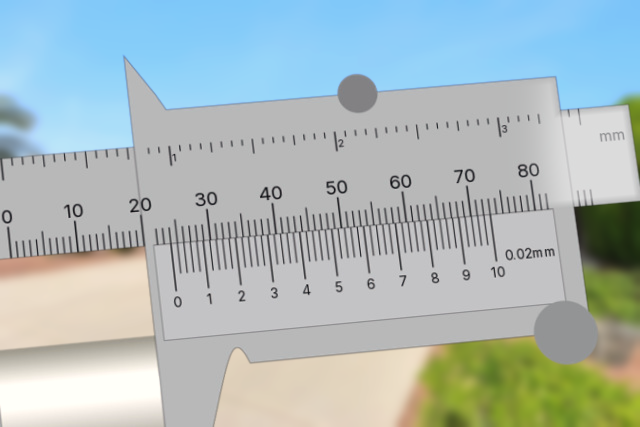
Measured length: 24.0 mm
